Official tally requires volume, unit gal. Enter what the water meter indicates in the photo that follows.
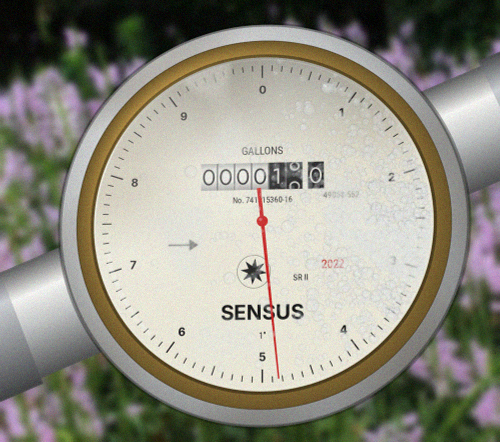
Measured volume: 184.8 gal
